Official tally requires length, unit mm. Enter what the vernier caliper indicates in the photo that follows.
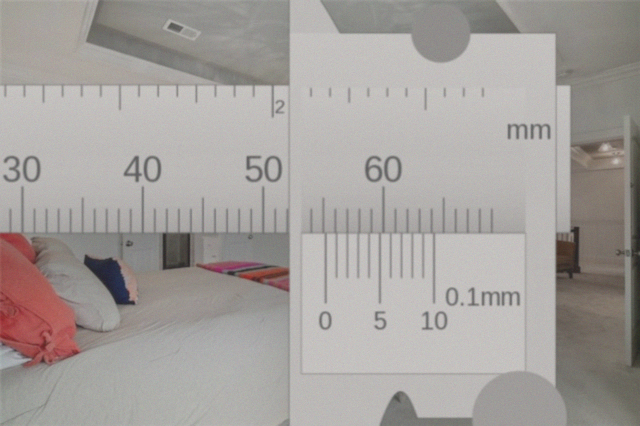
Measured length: 55.2 mm
